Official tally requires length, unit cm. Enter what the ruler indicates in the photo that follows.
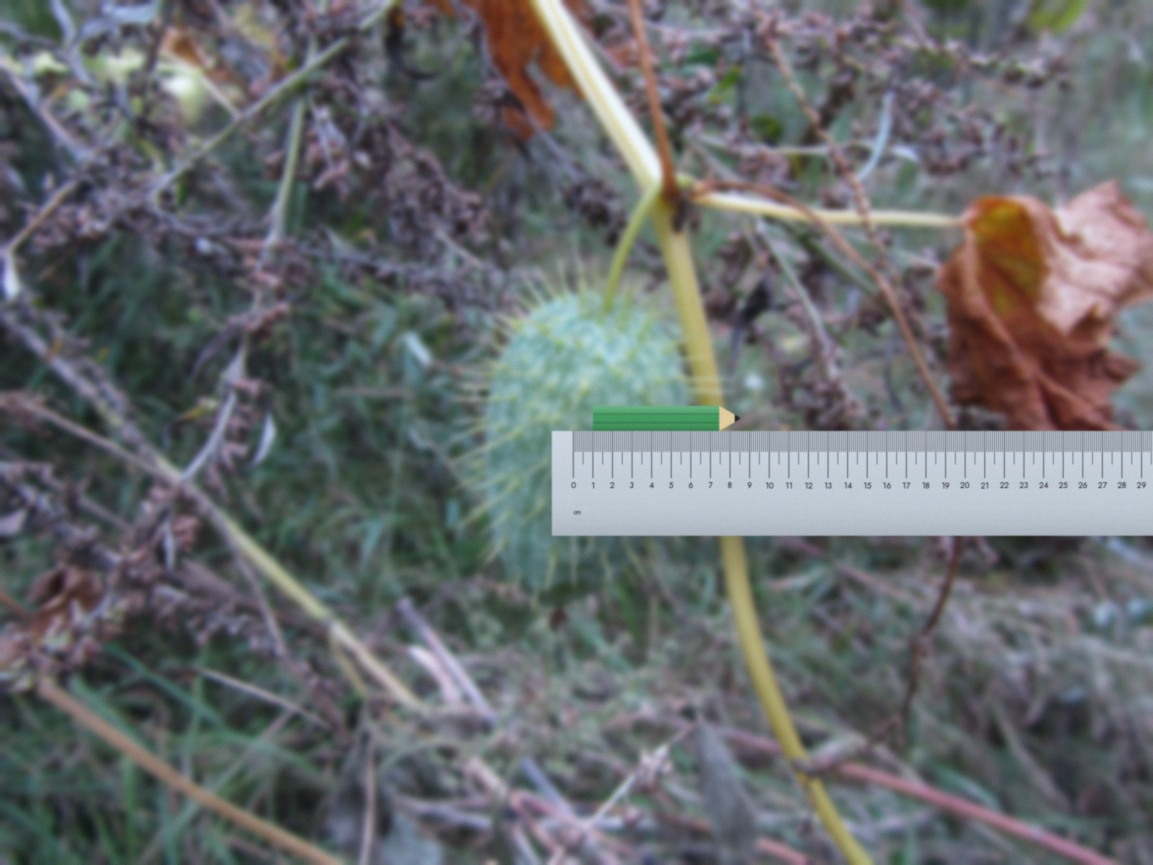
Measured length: 7.5 cm
